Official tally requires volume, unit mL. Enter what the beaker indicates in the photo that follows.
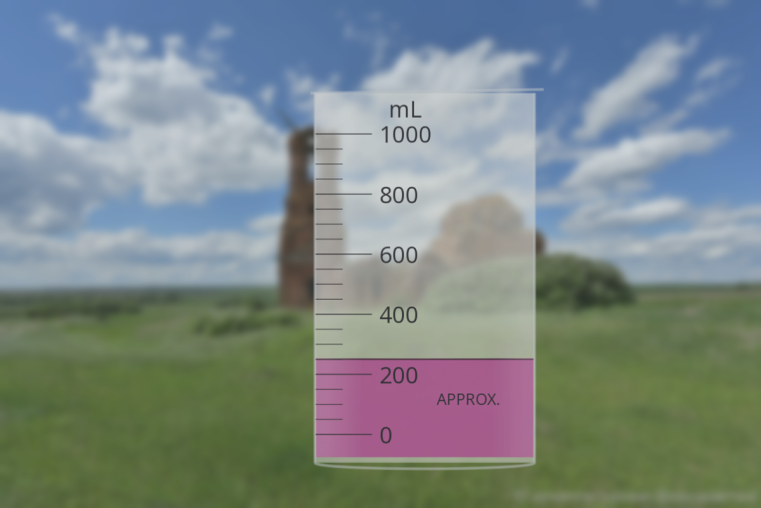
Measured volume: 250 mL
